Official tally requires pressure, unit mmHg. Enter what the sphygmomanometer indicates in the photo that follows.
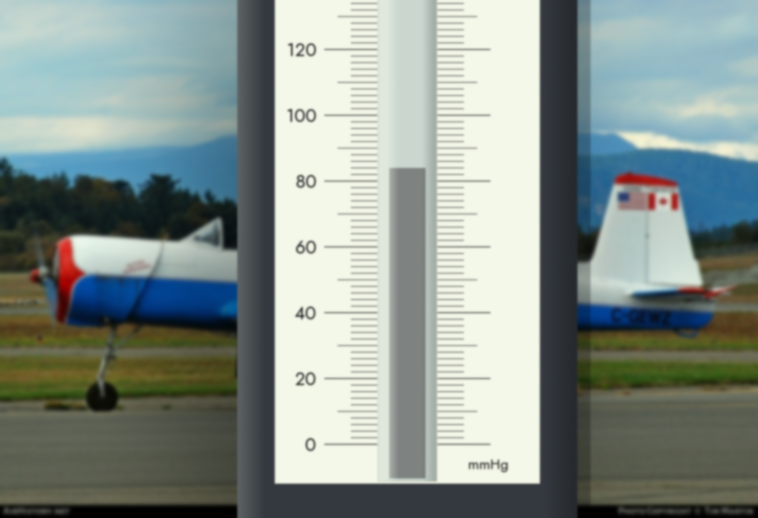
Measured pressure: 84 mmHg
